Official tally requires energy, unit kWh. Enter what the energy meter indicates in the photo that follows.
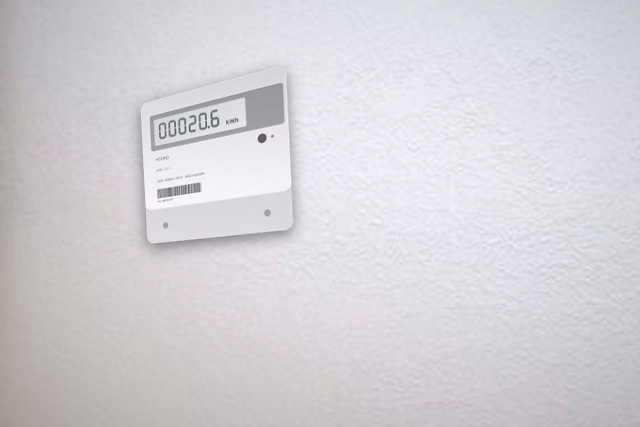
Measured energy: 20.6 kWh
